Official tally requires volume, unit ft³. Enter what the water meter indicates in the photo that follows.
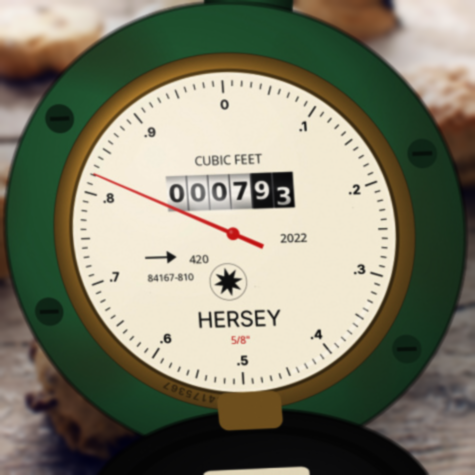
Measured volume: 792.82 ft³
